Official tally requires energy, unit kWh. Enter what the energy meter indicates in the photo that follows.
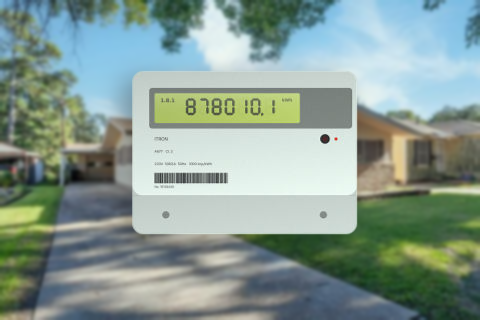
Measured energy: 878010.1 kWh
